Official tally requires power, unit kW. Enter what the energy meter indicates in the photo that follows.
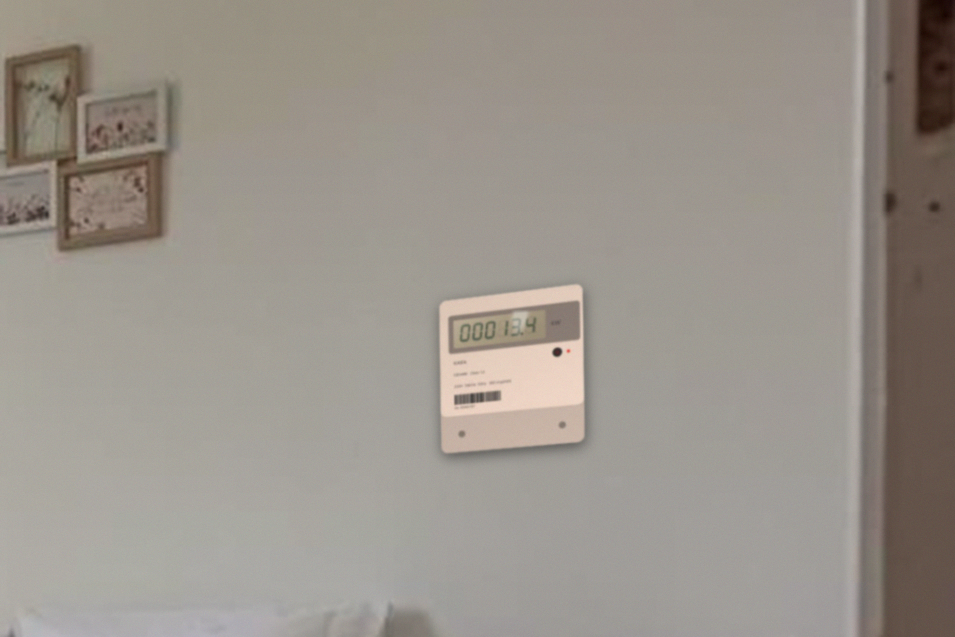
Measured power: 13.4 kW
